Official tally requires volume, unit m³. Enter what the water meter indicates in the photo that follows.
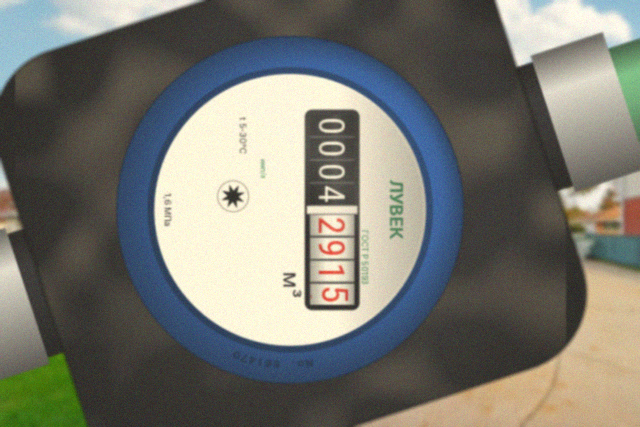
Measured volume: 4.2915 m³
